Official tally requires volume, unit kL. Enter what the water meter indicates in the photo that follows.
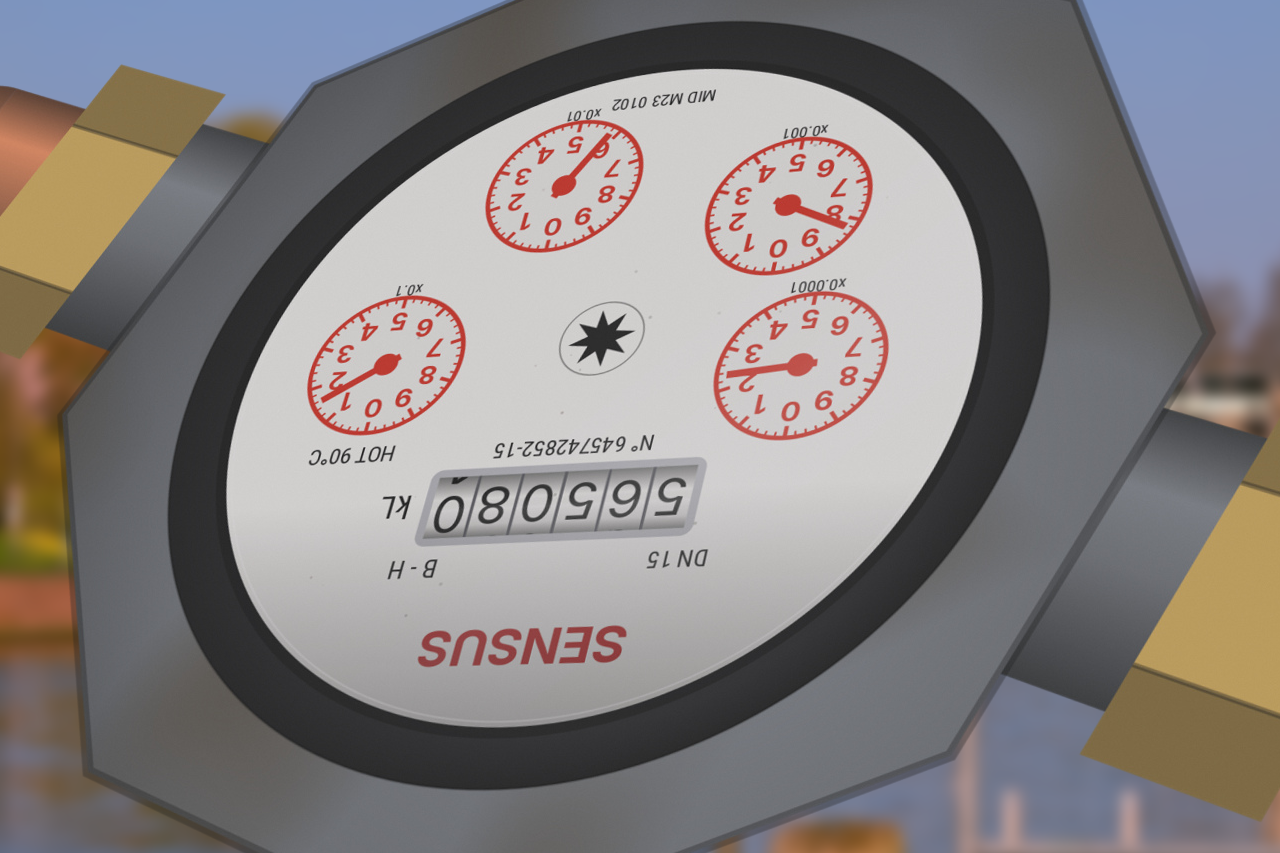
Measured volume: 565080.1582 kL
